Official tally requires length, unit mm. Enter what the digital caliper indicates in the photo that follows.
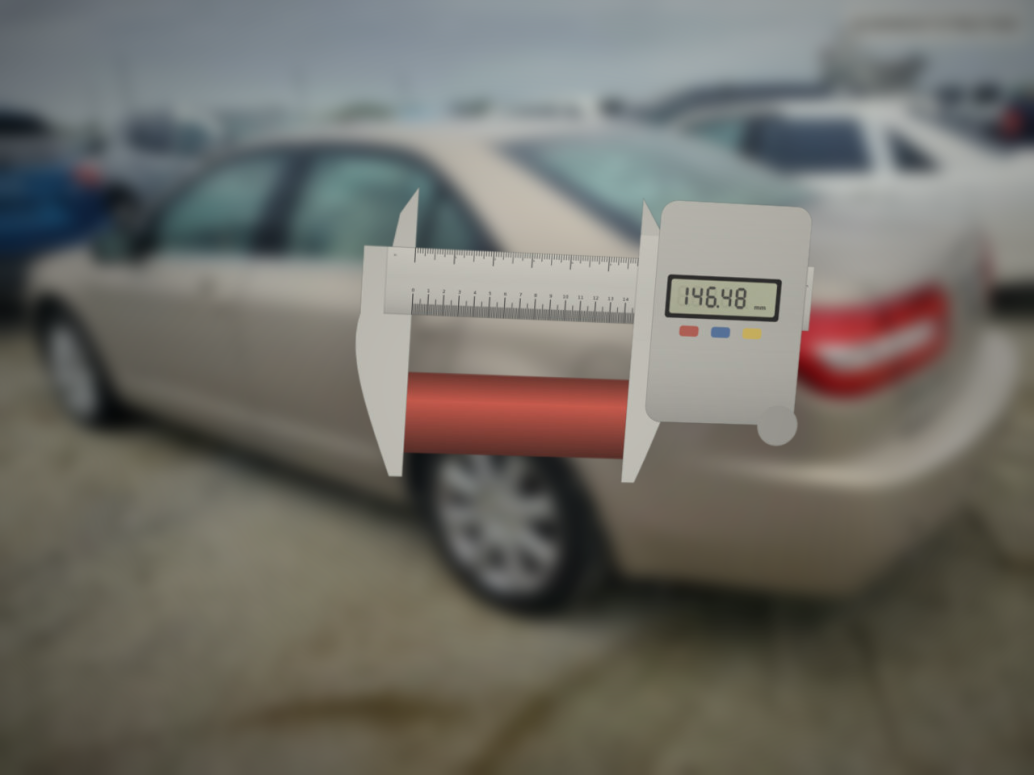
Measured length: 146.48 mm
